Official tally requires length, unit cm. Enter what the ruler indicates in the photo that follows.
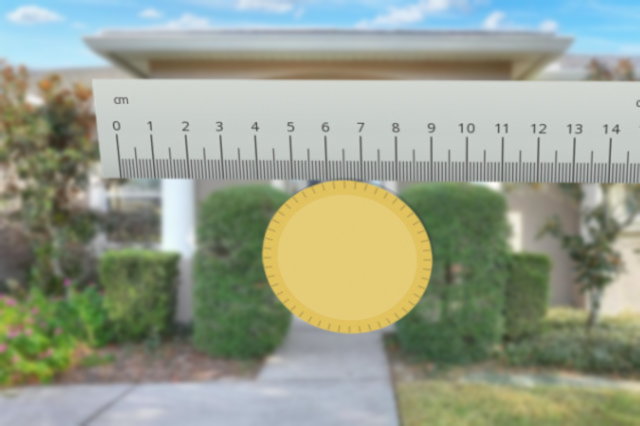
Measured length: 5 cm
